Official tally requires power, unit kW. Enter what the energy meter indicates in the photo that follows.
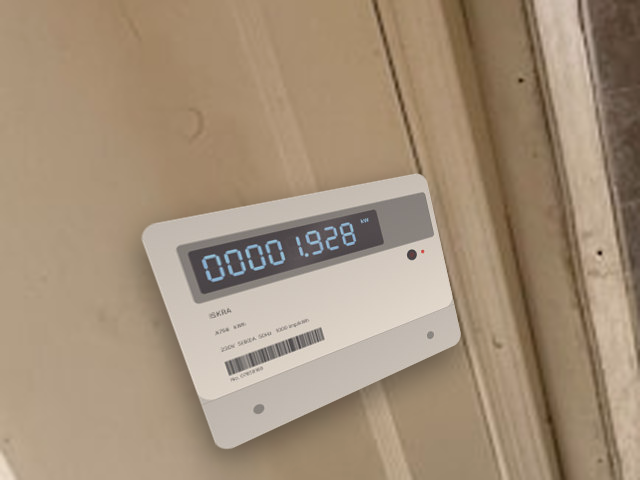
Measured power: 1.928 kW
